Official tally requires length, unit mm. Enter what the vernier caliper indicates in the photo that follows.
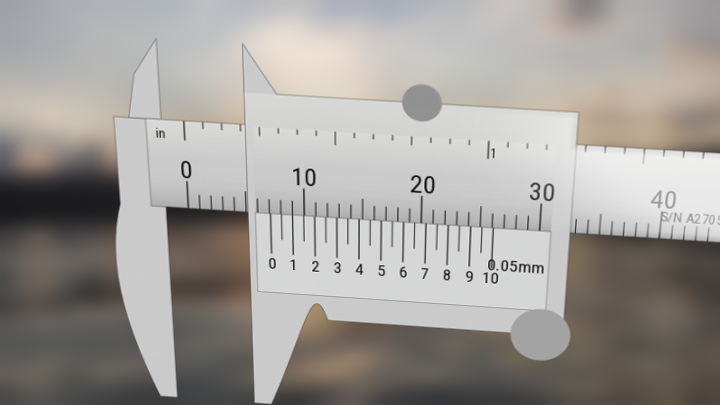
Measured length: 7.1 mm
